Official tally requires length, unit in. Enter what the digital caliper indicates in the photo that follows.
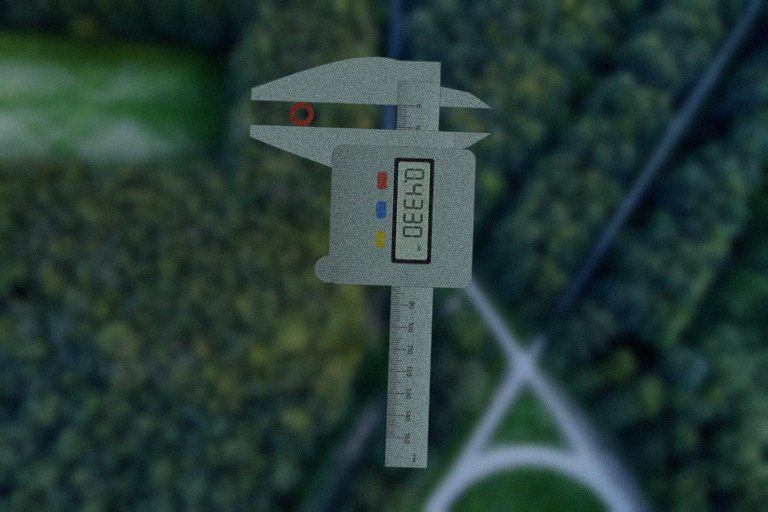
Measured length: 0.4330 in
